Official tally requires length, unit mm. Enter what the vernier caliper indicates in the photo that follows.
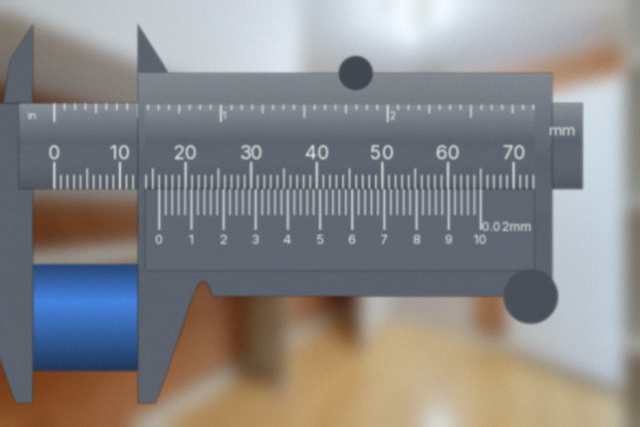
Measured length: 16.0 mm
